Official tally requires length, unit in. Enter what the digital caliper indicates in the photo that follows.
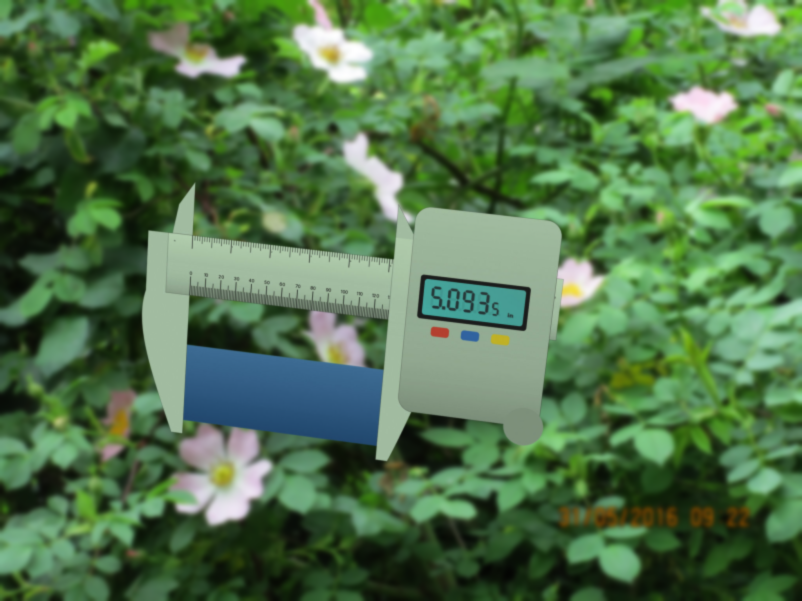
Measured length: 5.0935 in
